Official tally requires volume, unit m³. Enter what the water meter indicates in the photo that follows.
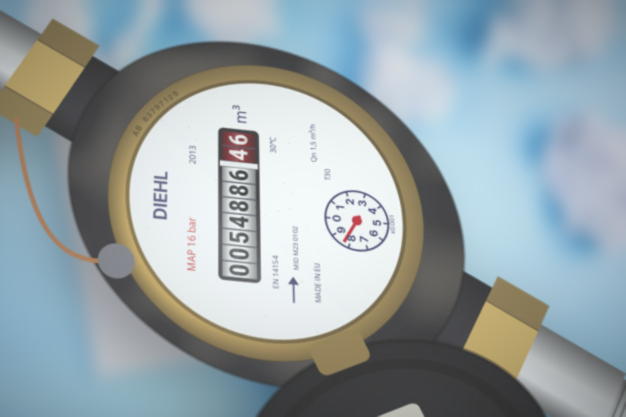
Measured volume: 54886.468 m³
